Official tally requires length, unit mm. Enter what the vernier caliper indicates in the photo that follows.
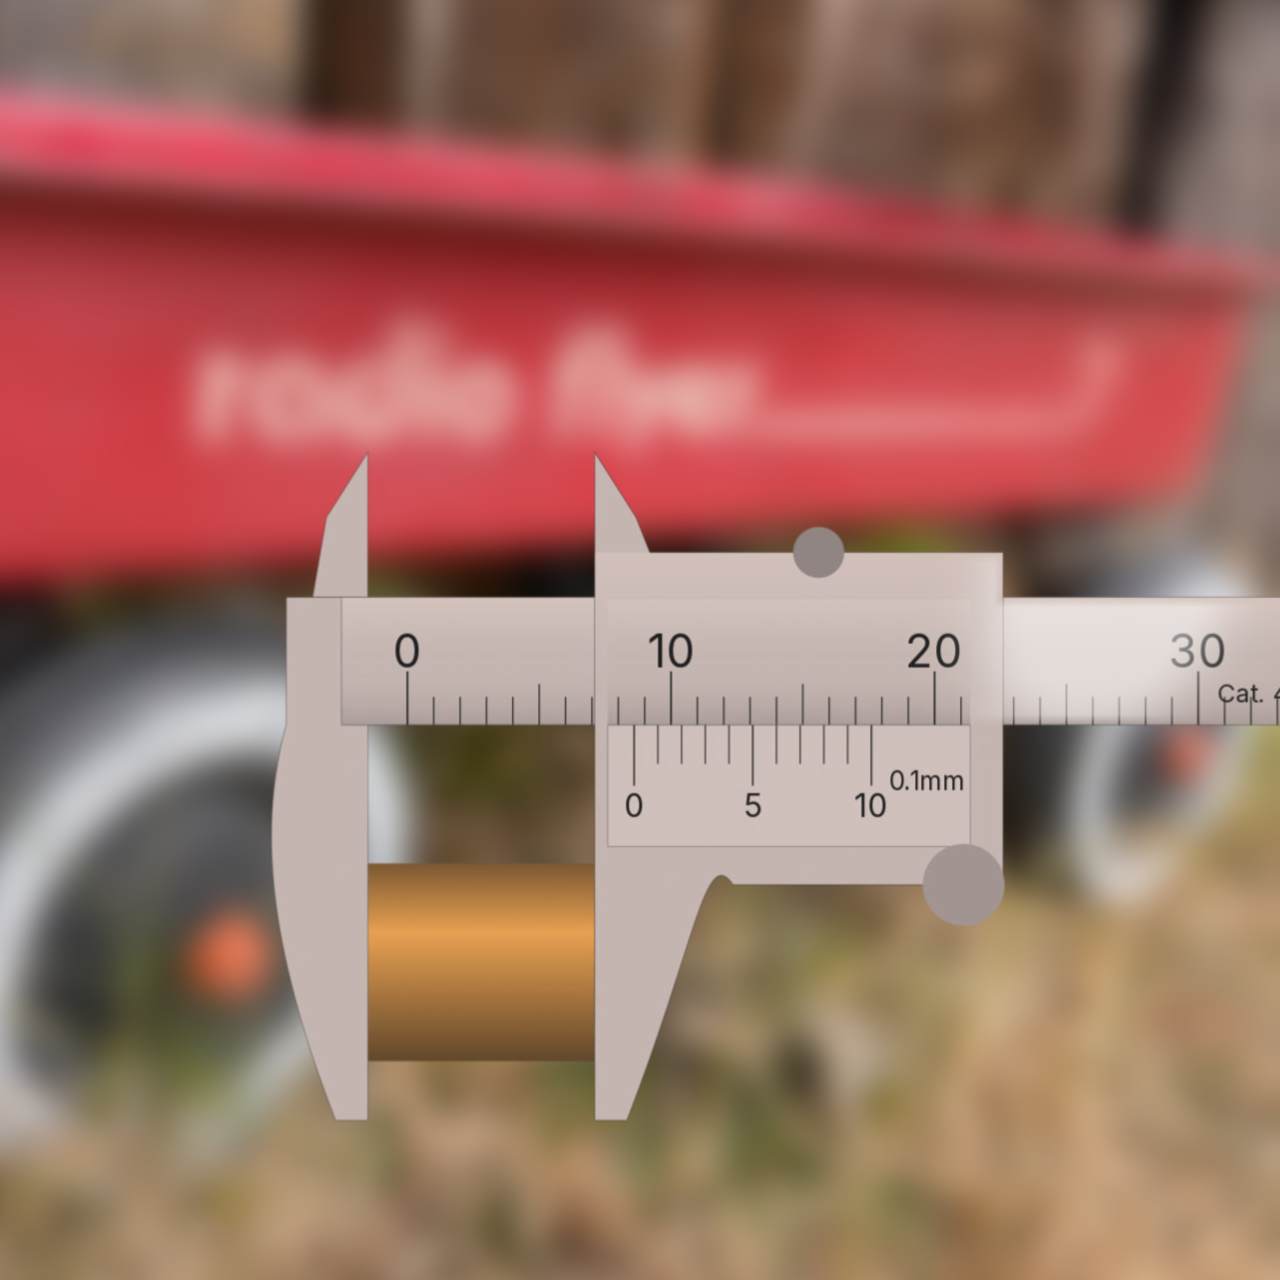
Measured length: 8.6 mm
